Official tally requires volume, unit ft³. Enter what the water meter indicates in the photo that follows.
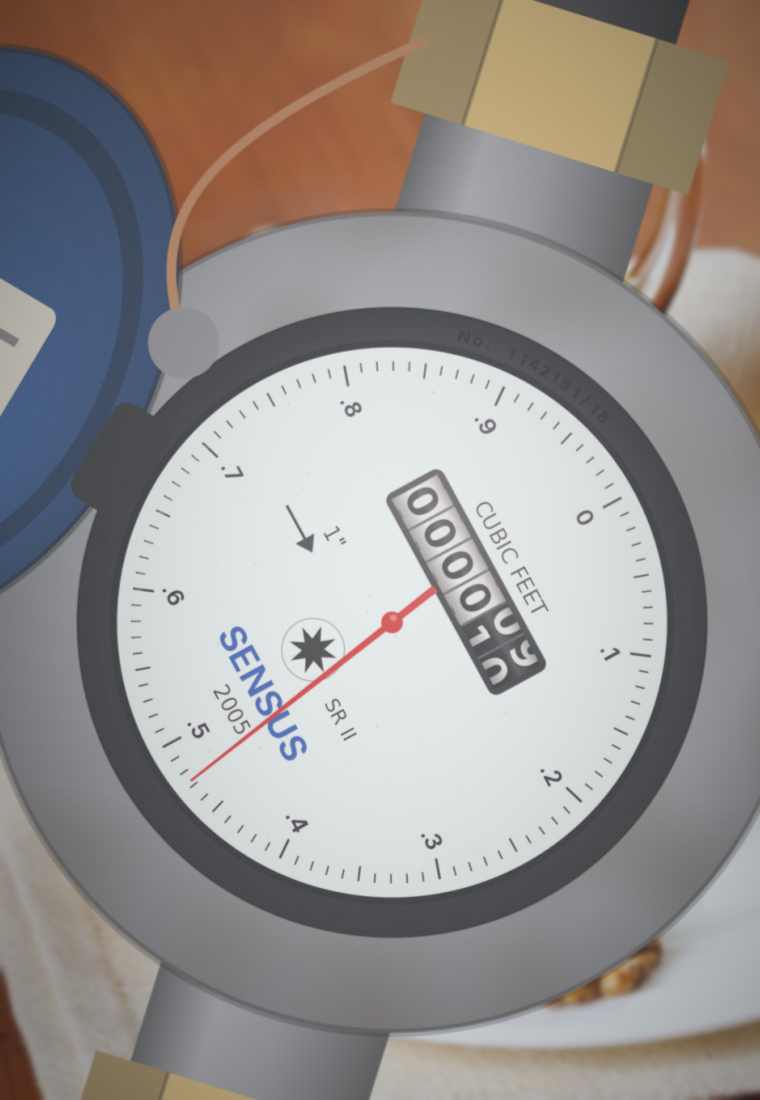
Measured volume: 9.47 ft³
